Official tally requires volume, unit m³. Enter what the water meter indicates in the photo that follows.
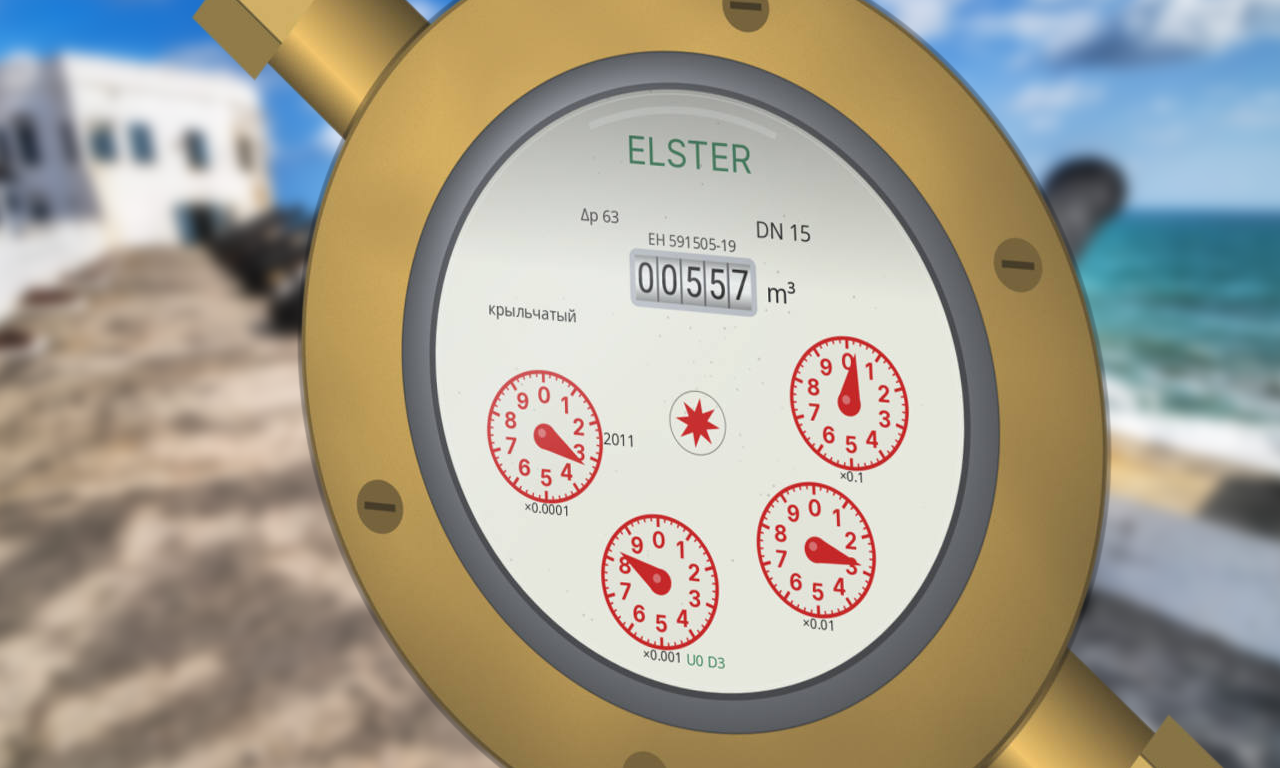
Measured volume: 557.0283 m³
